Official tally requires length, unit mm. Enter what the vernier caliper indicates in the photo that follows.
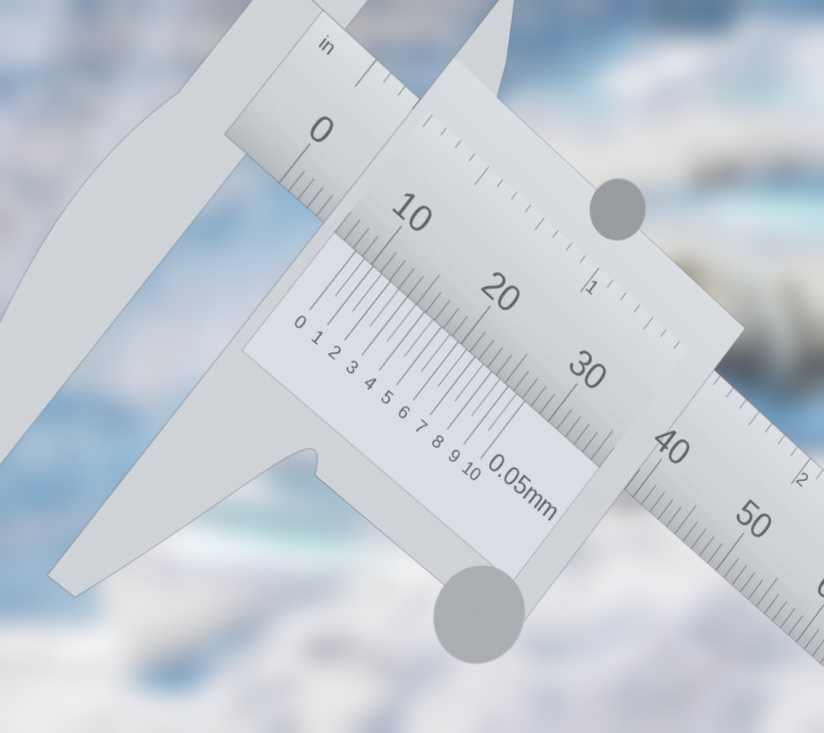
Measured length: 8.3 mm
